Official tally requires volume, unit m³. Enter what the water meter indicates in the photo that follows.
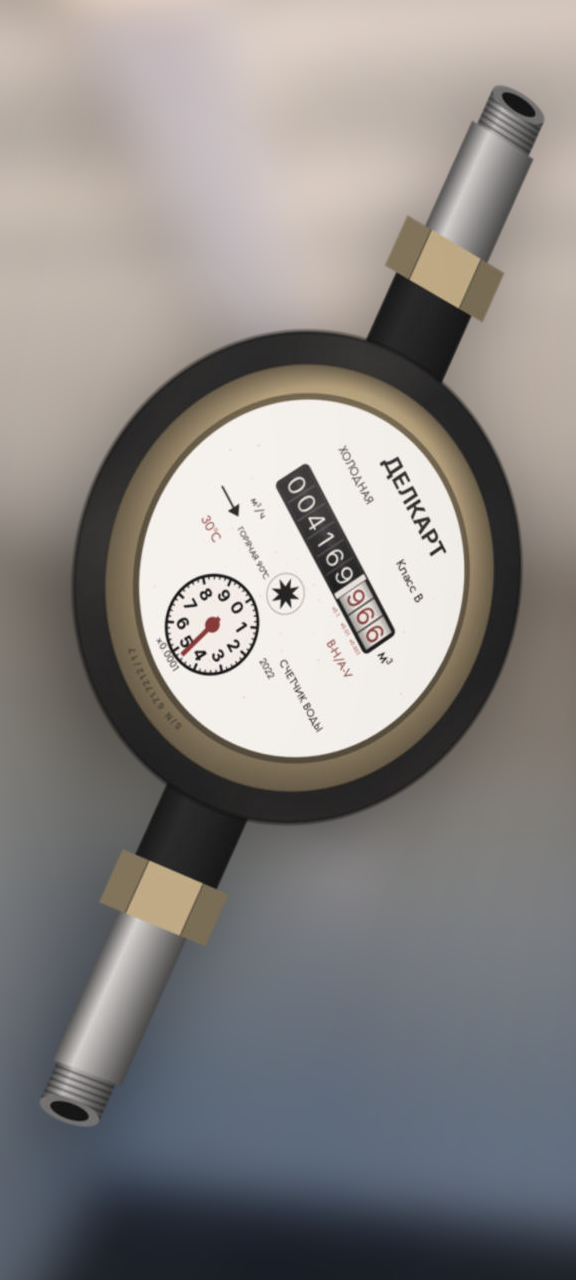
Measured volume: 4169.9664 m³
